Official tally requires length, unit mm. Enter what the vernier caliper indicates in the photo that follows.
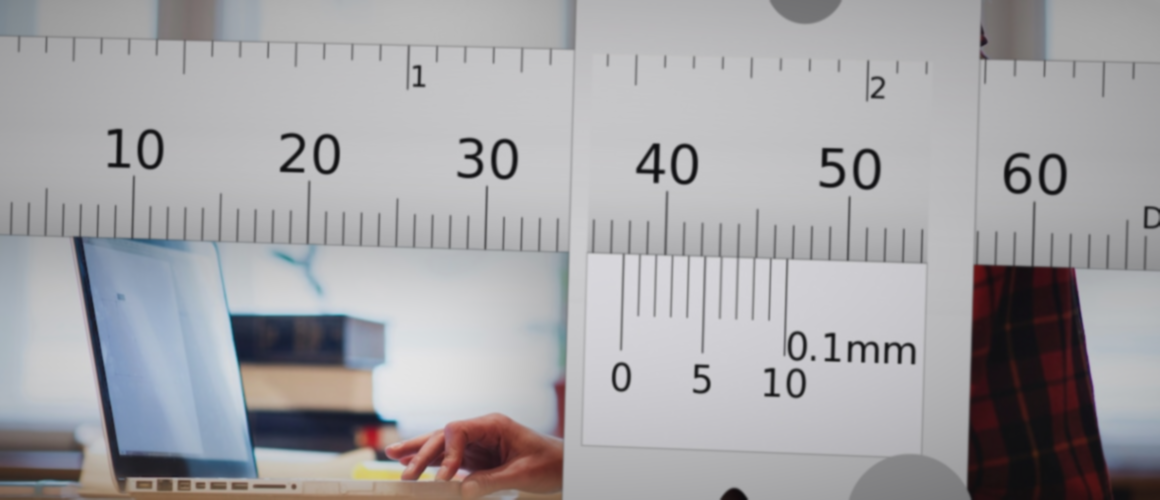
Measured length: 37.7 mm
